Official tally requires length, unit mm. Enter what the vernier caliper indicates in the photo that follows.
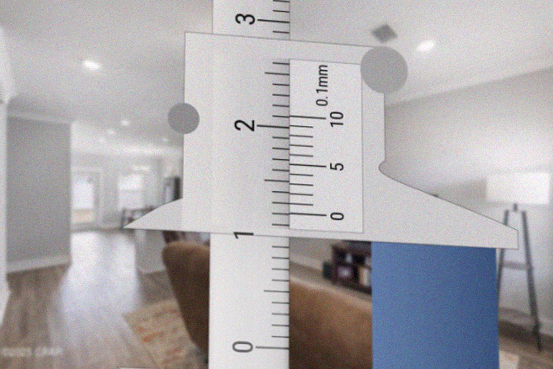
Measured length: 12.1 mm
